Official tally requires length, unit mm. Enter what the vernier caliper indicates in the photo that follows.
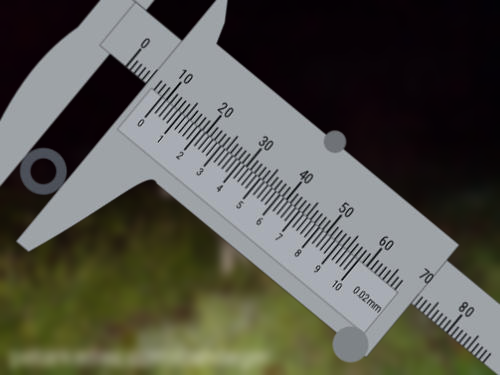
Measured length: 9.0 mm
